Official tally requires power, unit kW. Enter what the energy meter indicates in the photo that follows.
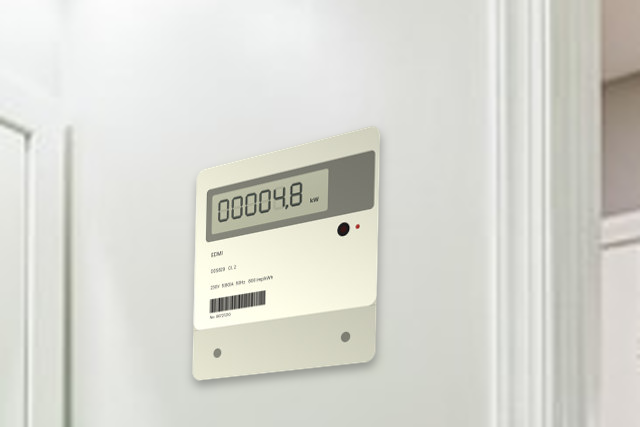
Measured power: 4.8 kW
